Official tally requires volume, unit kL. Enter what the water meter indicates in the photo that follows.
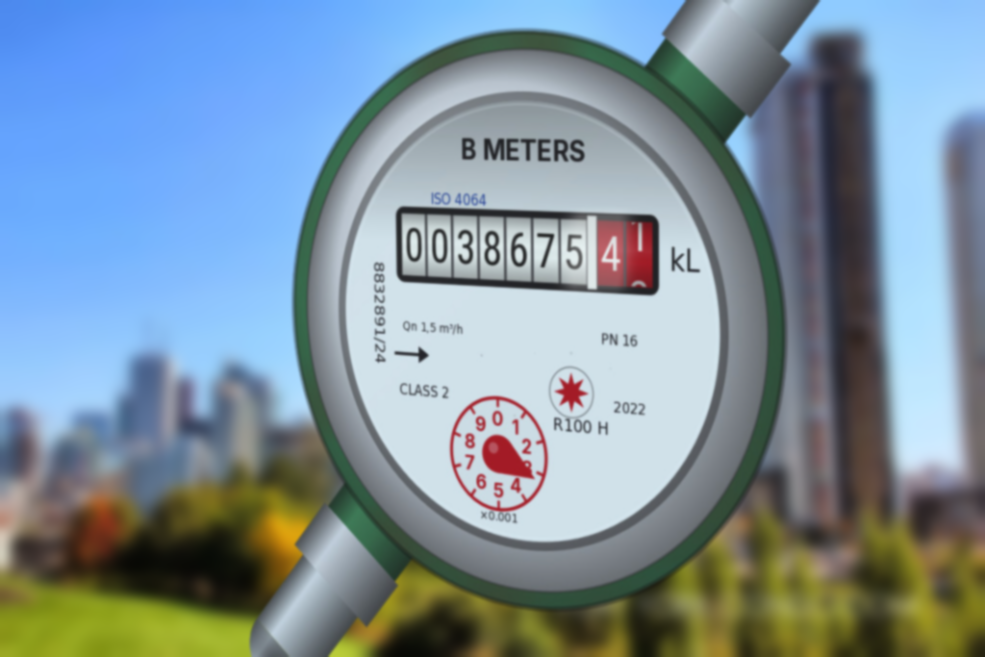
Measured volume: 38675.413 kL
